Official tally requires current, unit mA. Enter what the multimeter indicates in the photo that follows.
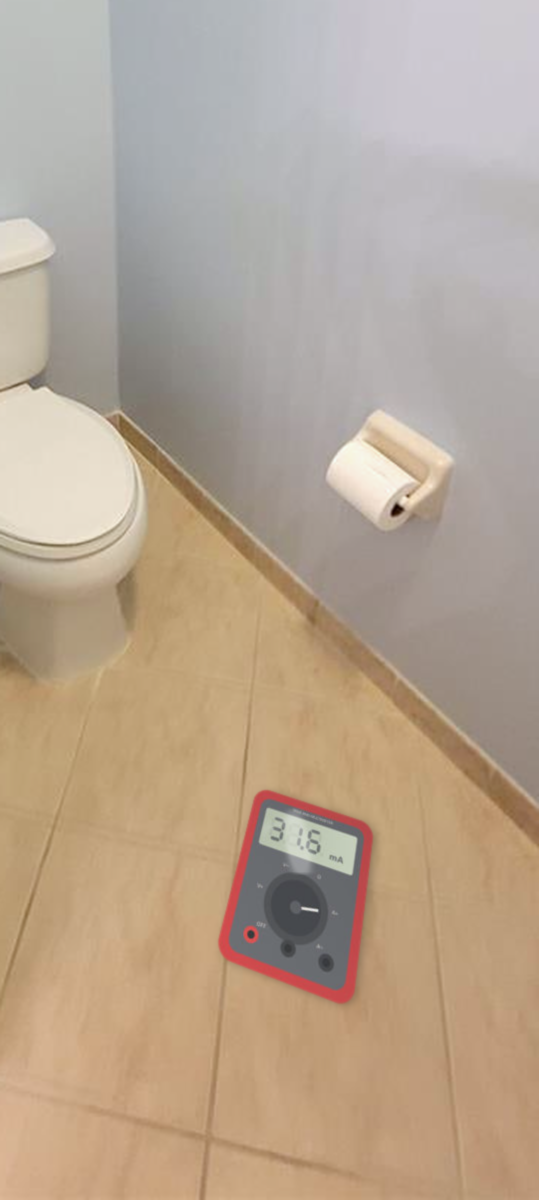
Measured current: 31.6 mA
